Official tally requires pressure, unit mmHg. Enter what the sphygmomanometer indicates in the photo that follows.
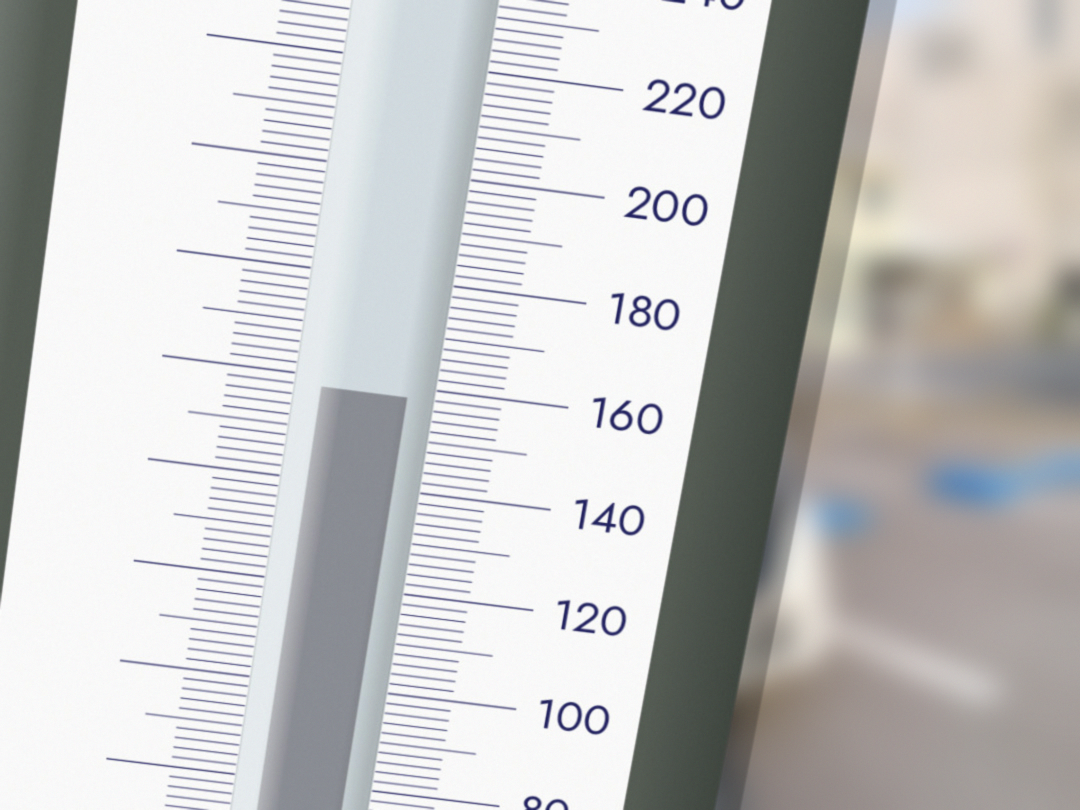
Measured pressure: 158 mmHg
